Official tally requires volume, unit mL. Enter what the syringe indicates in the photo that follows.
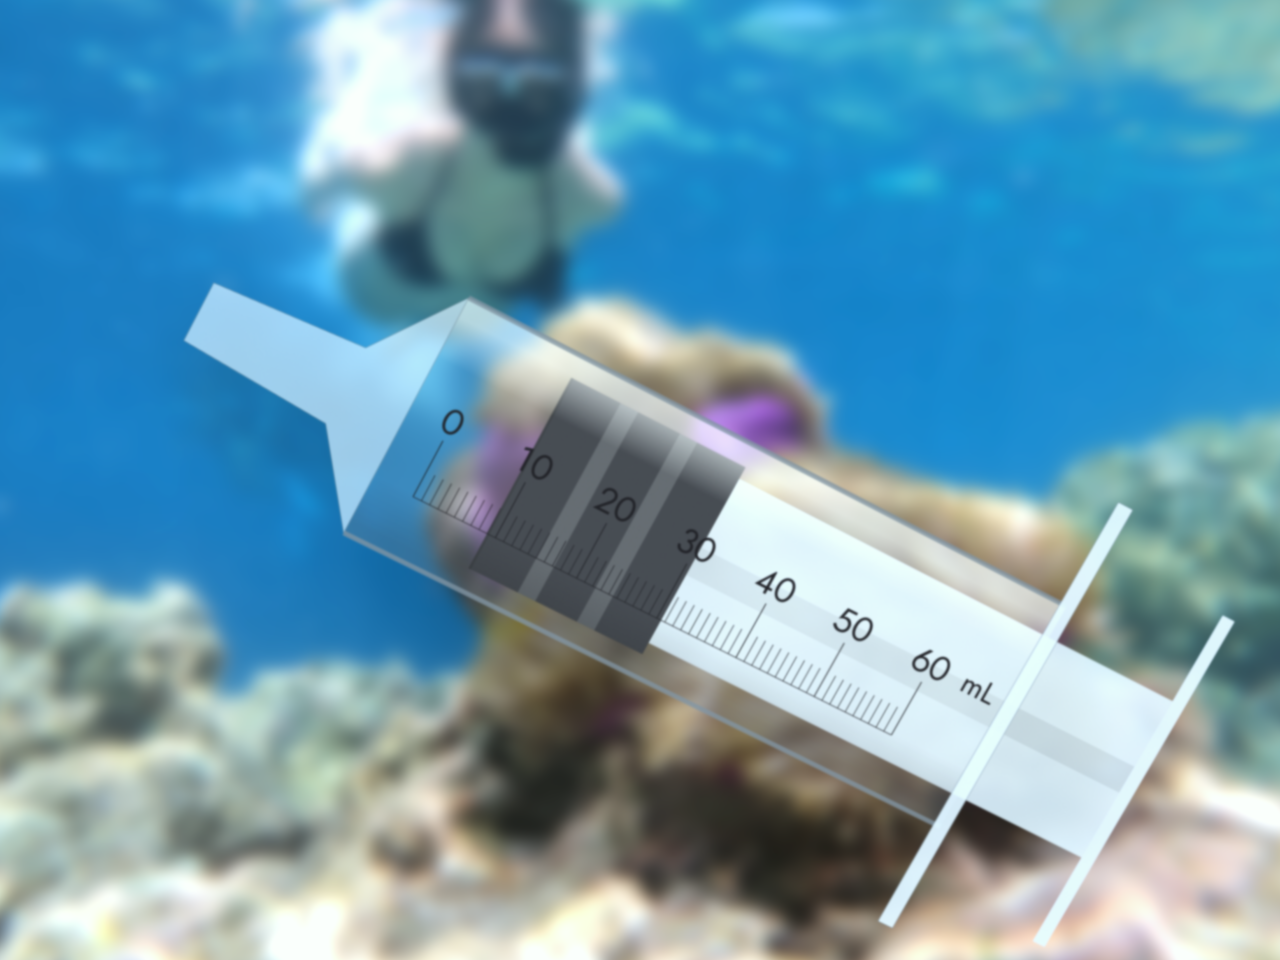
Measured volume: 9 mL
